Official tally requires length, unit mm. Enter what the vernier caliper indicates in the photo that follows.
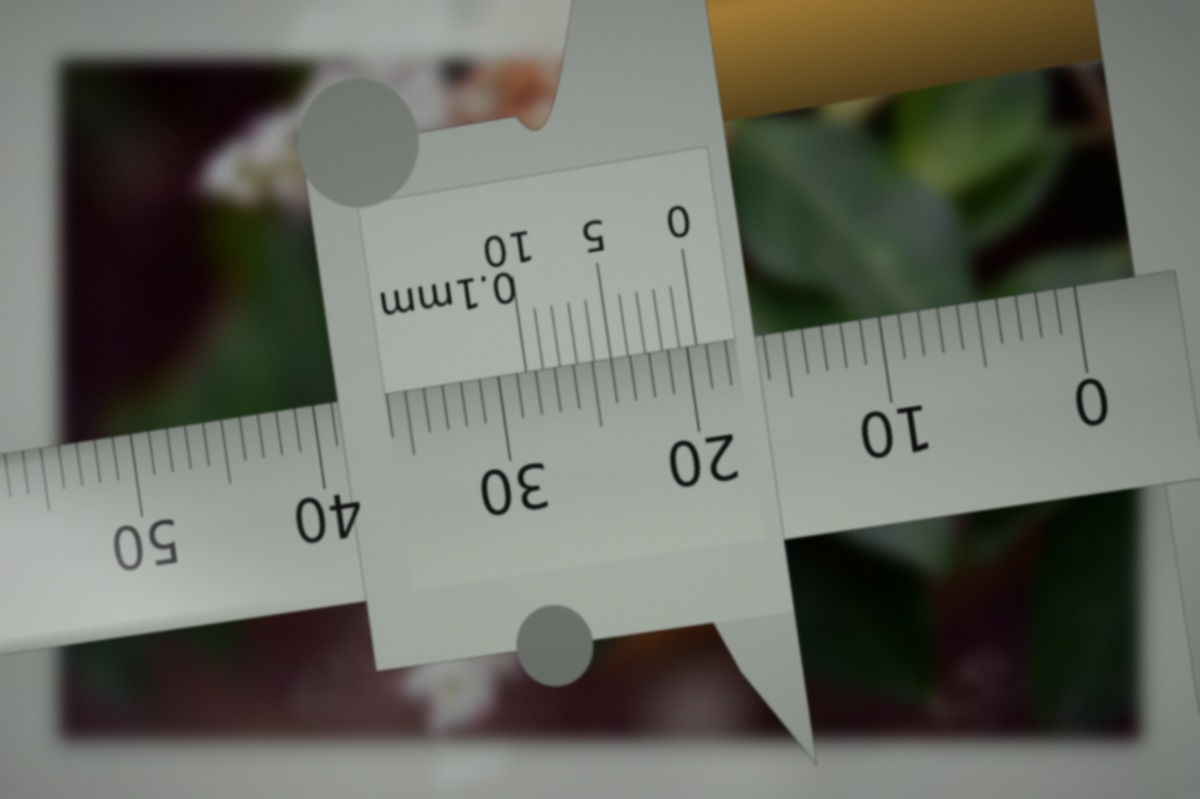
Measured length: 19.5 mm
